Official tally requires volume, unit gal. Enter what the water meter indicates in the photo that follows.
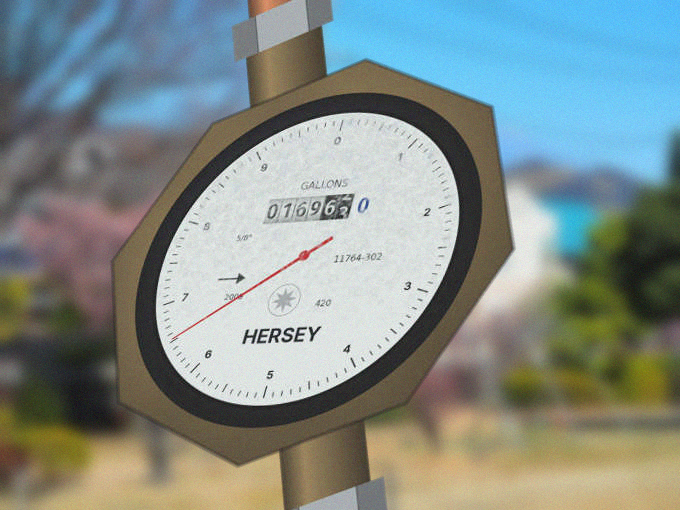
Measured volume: 169626.5 gal
